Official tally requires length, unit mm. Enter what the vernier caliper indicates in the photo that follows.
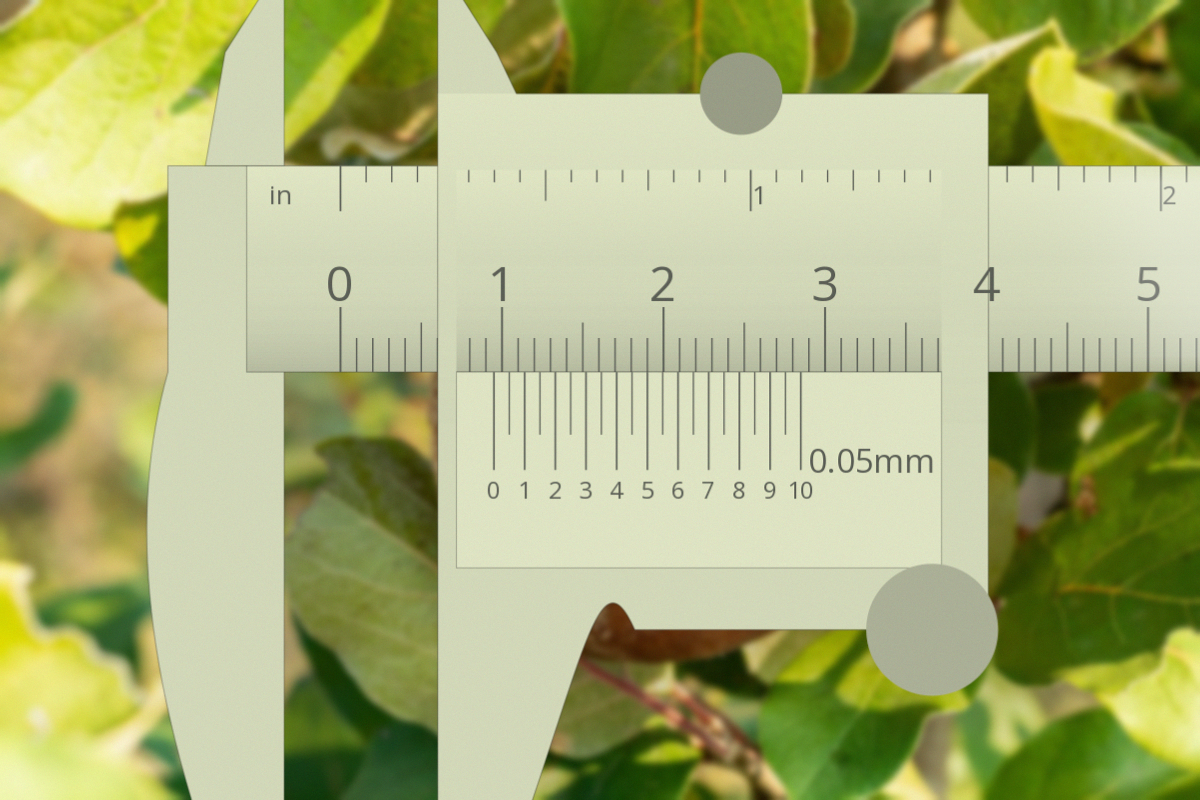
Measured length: 9.5 mm
